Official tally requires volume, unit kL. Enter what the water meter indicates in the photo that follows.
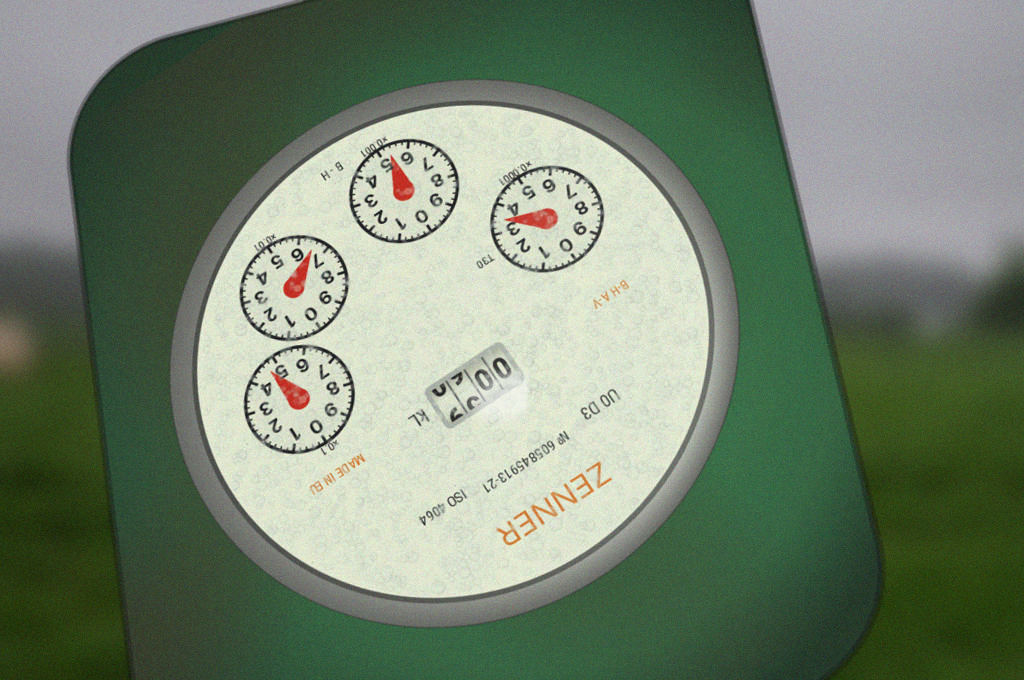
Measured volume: 59.4653 kL
